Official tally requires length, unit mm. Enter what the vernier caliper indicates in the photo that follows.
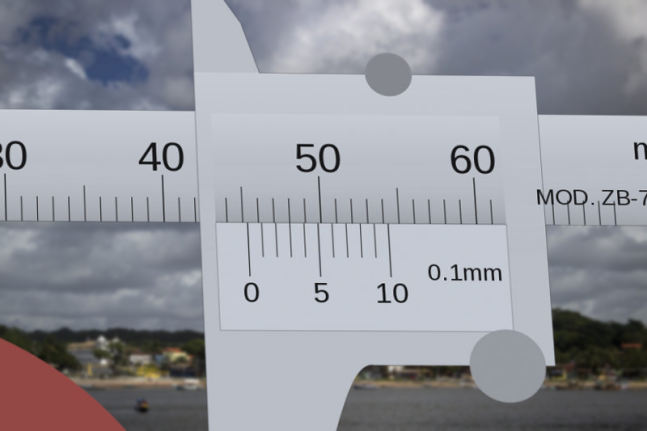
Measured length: 45.3 mm
